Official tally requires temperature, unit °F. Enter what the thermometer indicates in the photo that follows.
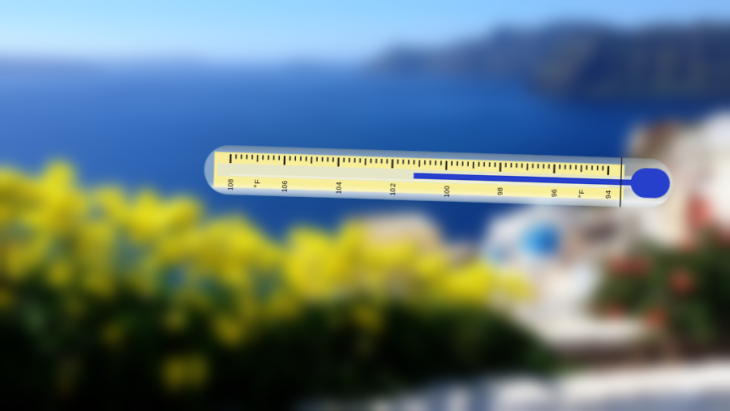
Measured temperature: 101.2 °F
